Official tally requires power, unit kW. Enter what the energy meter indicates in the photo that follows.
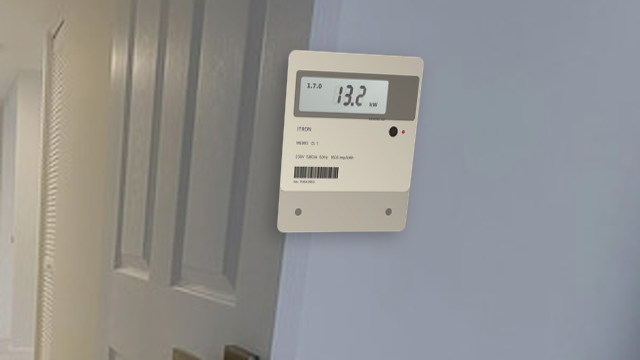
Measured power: 13.2 kW
